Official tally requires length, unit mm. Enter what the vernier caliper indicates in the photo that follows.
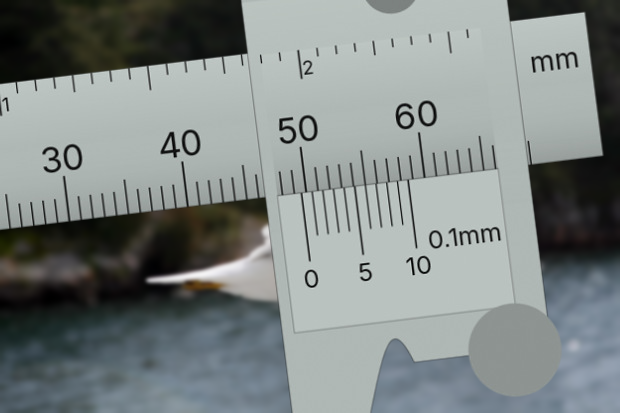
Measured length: 49.6 mm
